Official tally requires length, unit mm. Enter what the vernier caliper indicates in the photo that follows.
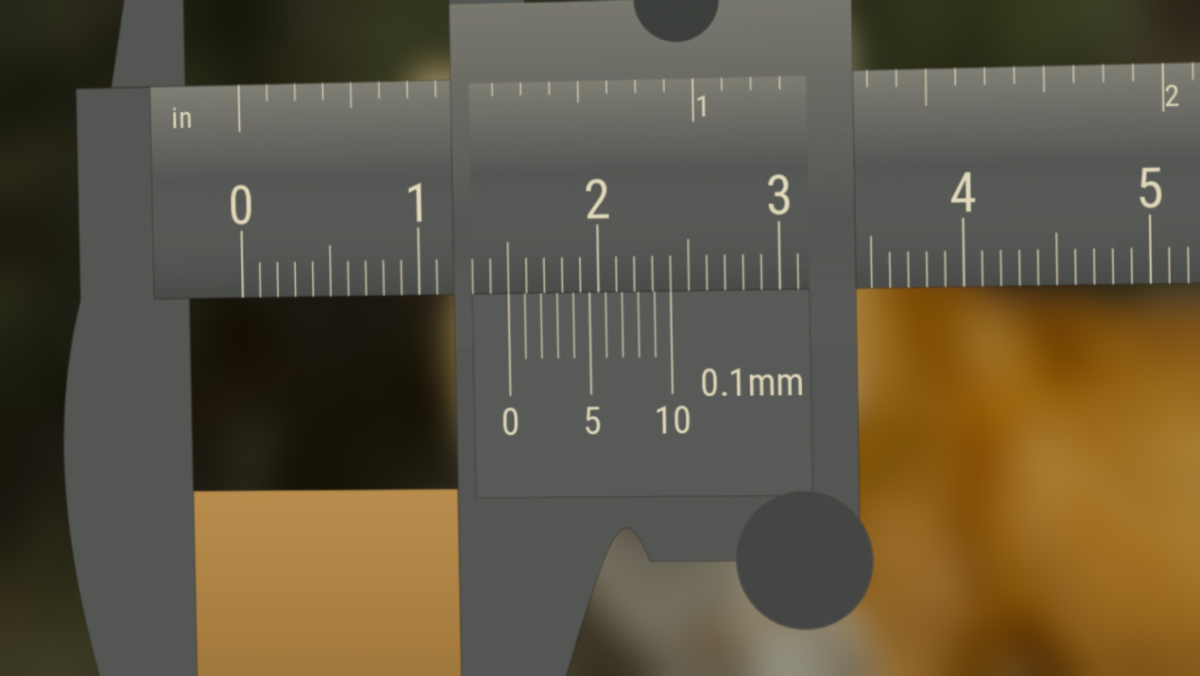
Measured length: 15.0 mm
